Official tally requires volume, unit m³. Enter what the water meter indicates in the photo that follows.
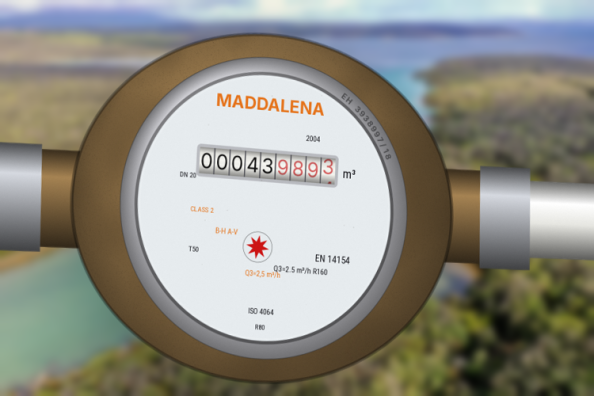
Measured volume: 43.9893 m³
